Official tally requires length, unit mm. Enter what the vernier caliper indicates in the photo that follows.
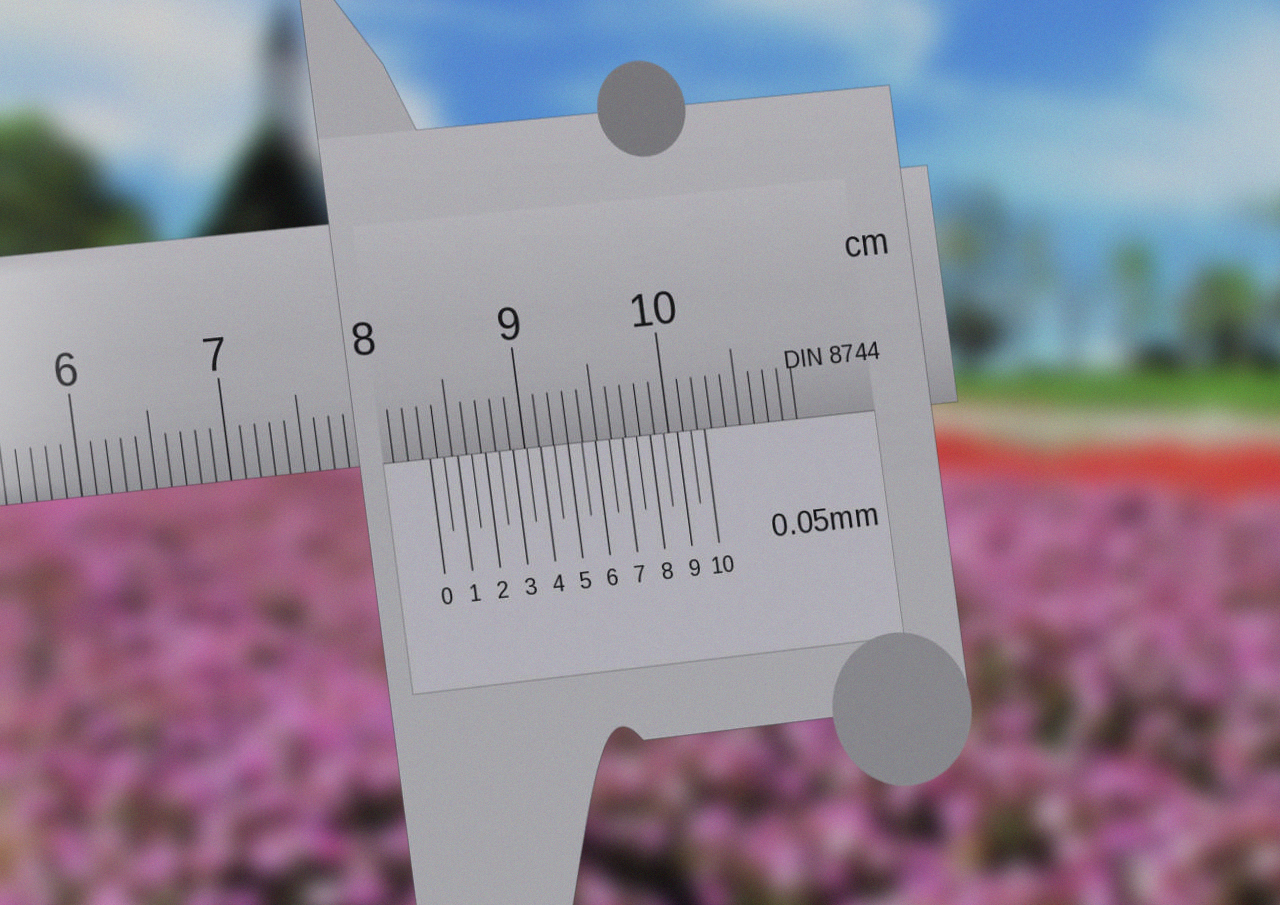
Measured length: 83.5 mm
